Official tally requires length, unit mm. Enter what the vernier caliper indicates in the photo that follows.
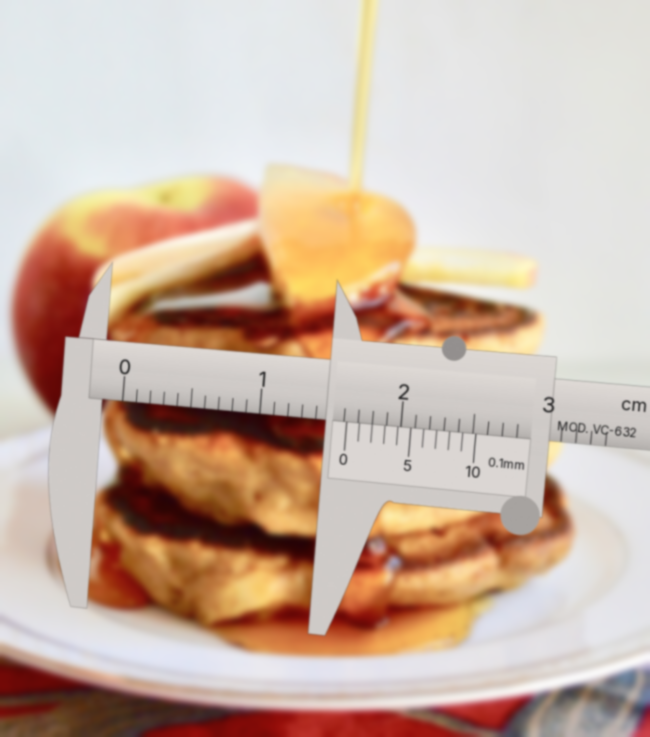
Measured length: 16.2 mm
